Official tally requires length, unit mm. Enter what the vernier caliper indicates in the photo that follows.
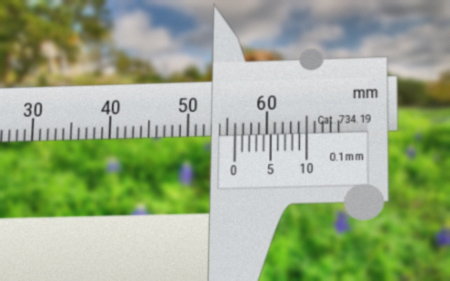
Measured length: 56.0 mm
